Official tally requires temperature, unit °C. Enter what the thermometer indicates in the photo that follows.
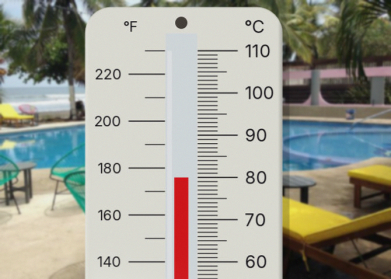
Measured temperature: 80 °C
